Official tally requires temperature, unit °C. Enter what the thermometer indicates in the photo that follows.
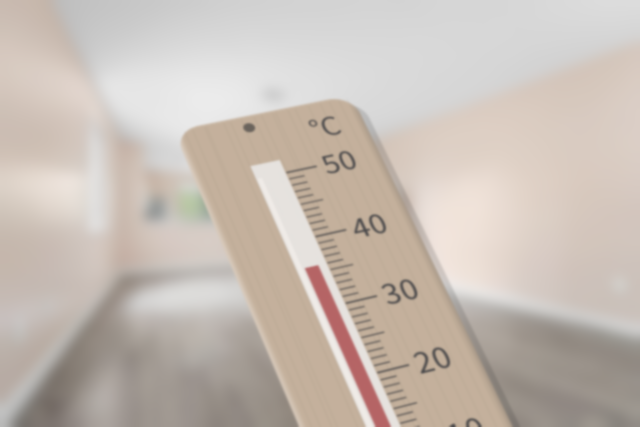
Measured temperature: 36 °C
